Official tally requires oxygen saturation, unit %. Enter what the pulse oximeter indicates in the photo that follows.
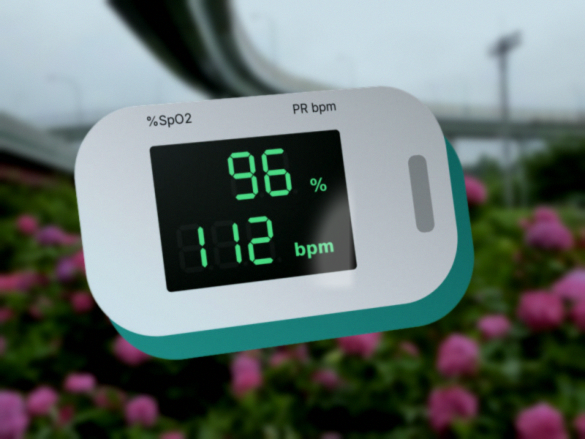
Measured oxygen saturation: 96 %
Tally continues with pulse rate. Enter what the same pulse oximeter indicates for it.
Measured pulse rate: 112 bpm
